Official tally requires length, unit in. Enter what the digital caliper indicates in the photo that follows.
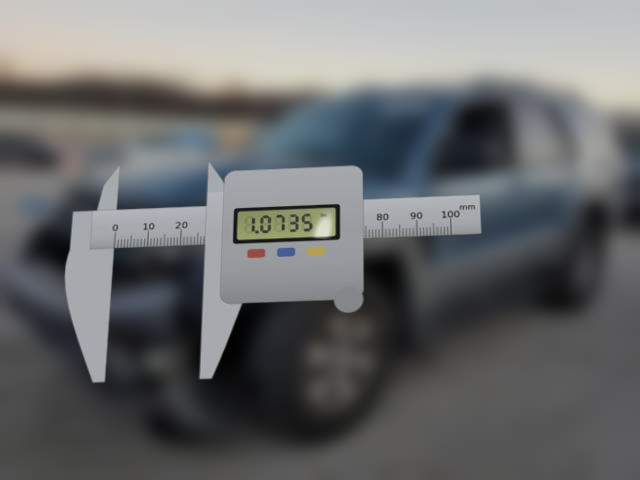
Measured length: 1.0735 in
